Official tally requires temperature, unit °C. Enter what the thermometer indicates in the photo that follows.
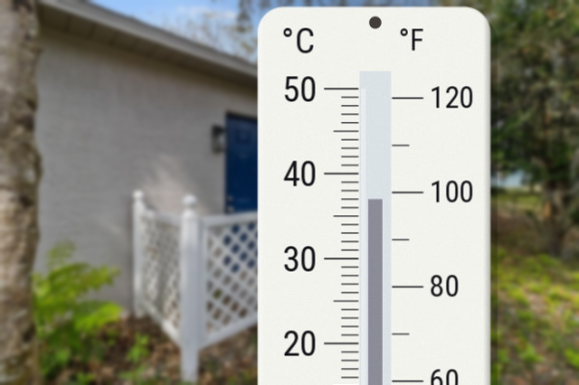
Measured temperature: 37 °C
